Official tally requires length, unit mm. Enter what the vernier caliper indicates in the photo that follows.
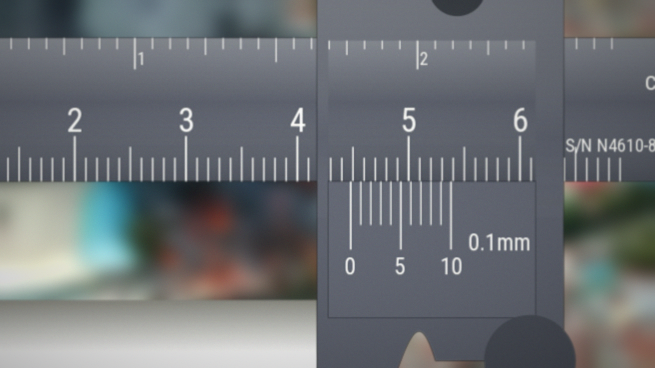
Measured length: 44.8 mm
